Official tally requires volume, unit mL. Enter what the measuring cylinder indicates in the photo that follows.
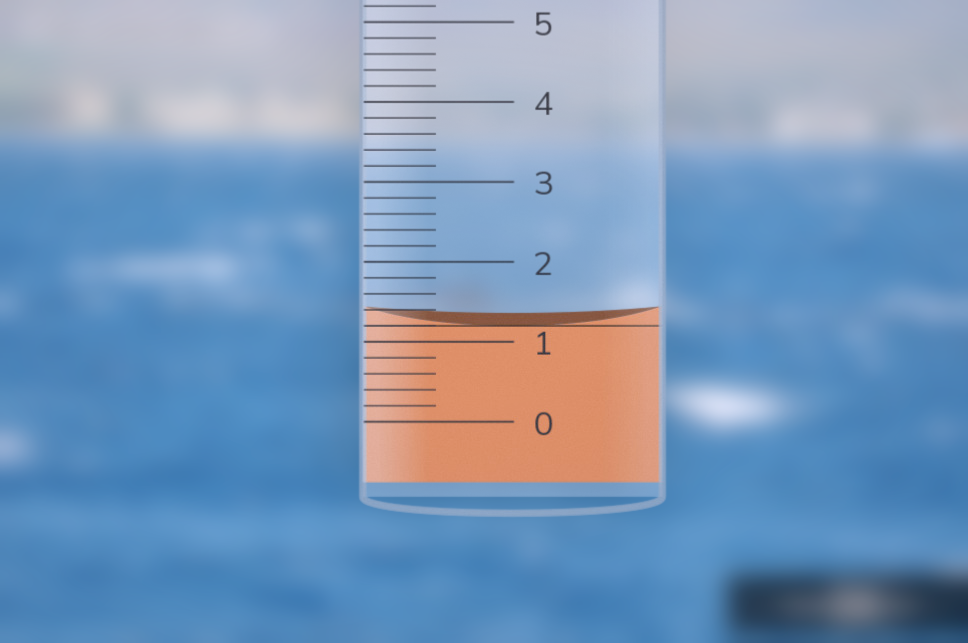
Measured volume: 1.2 mL
